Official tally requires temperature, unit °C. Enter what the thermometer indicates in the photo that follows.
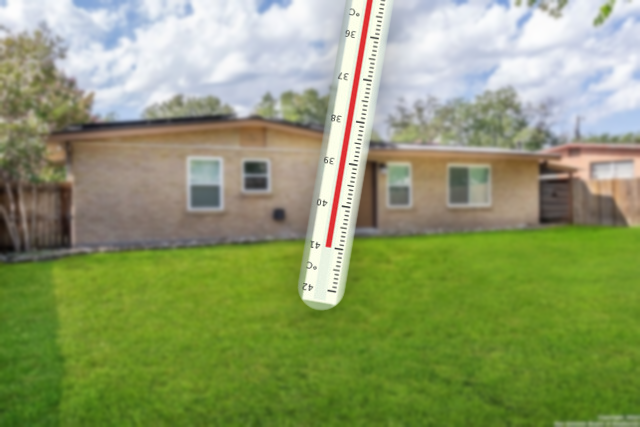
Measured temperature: 41 °C
